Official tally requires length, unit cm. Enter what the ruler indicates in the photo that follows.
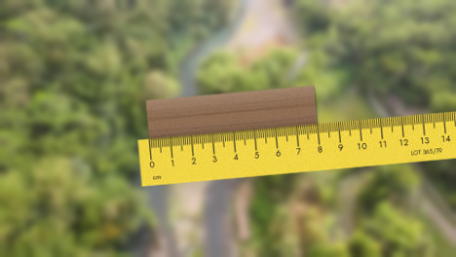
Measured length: 8 cm
